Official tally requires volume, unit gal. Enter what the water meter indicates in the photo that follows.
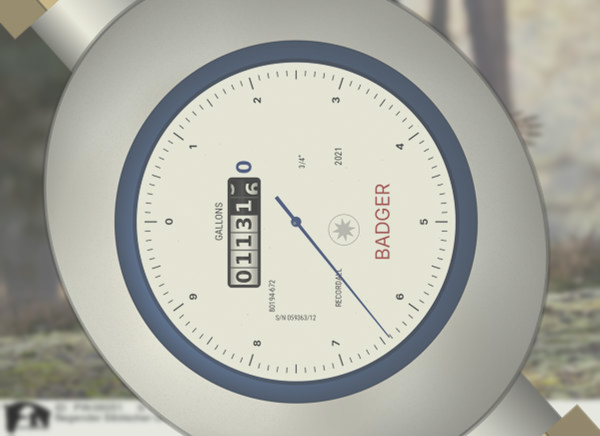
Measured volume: 113156.4 gal
